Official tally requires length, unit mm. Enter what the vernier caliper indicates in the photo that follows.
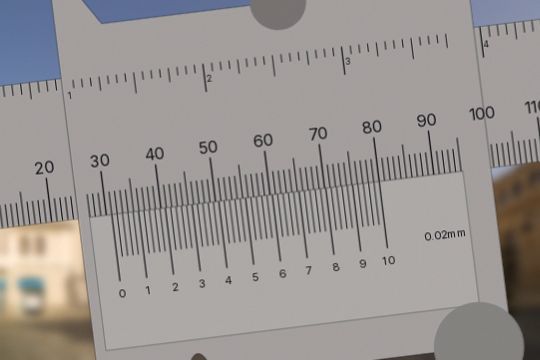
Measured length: 31.0 mm
